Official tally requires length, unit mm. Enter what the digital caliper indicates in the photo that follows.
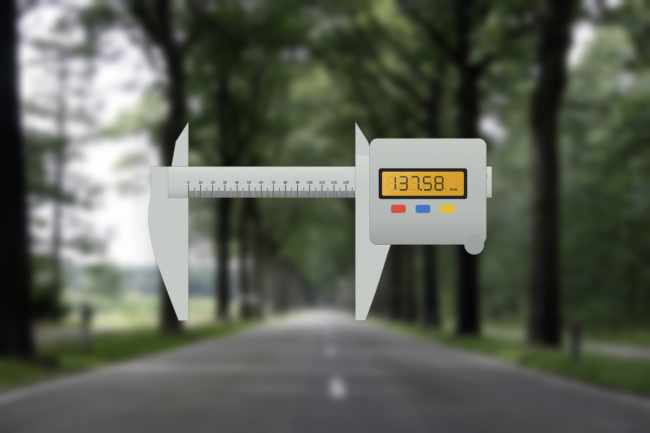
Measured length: 137.58 mm
